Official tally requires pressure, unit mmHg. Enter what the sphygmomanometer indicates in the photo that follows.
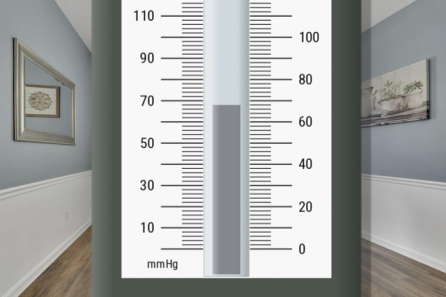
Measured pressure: 68 mmHg
